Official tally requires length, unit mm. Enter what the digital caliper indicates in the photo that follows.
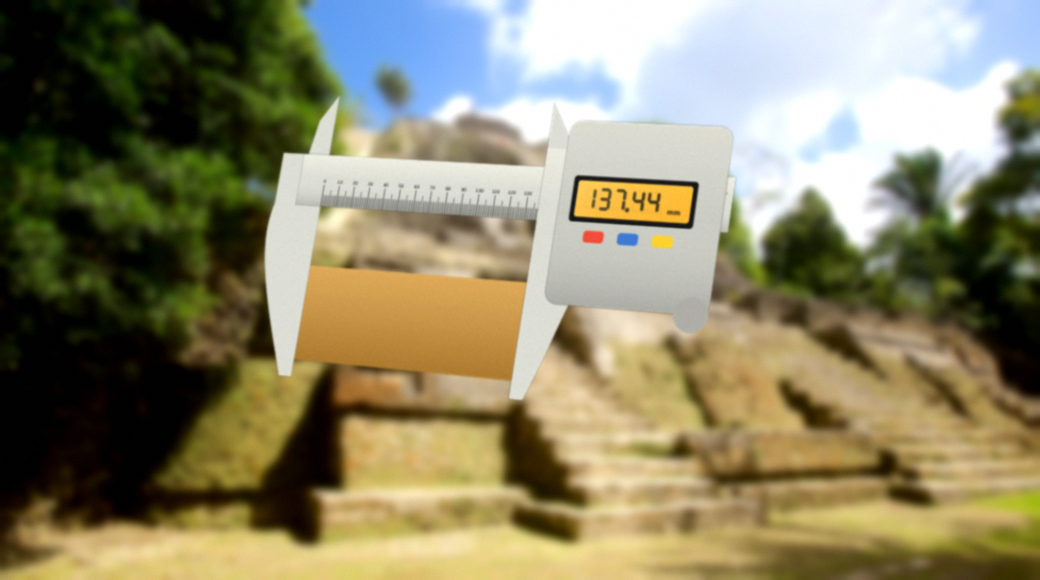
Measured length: 137.44 mm
